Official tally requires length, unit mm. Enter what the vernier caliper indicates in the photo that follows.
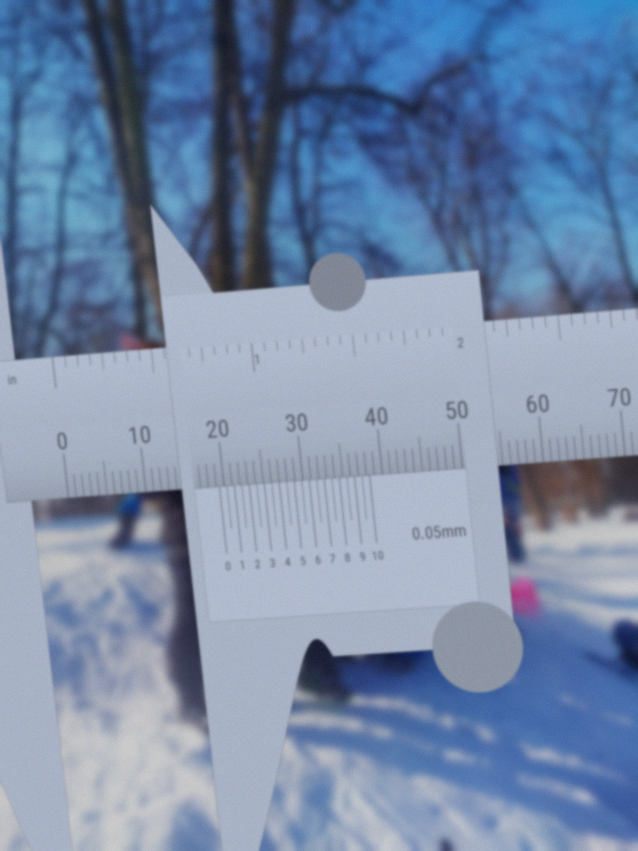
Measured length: 19.4 mm
